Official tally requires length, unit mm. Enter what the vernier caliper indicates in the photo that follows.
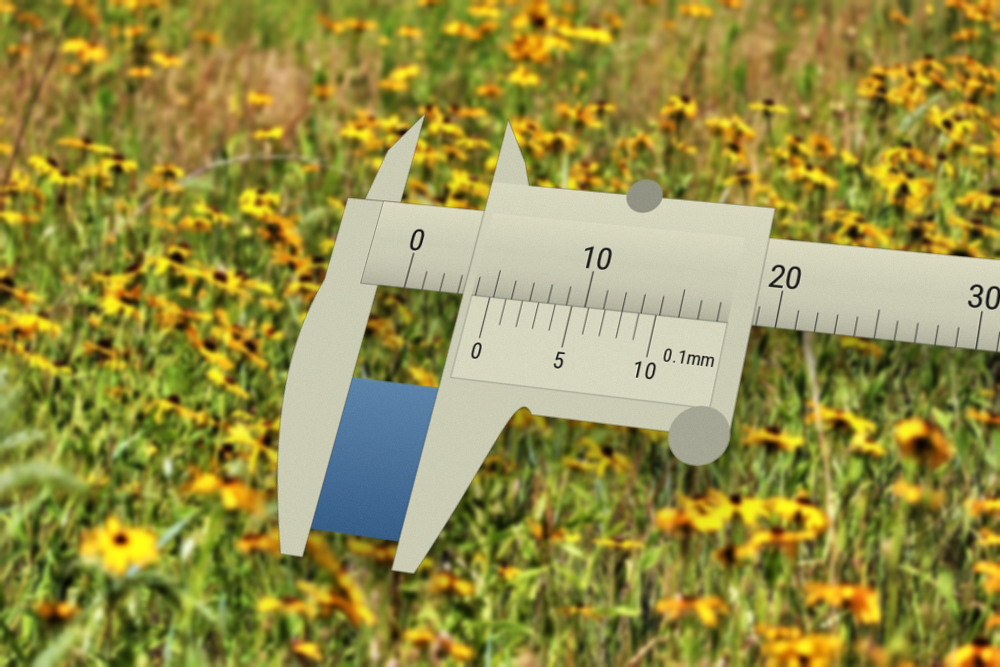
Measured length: 4.8 mm
